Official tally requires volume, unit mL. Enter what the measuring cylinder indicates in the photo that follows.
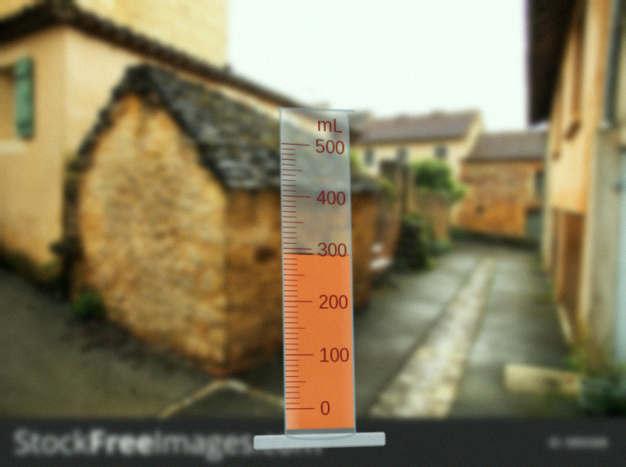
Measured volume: 290 mL
